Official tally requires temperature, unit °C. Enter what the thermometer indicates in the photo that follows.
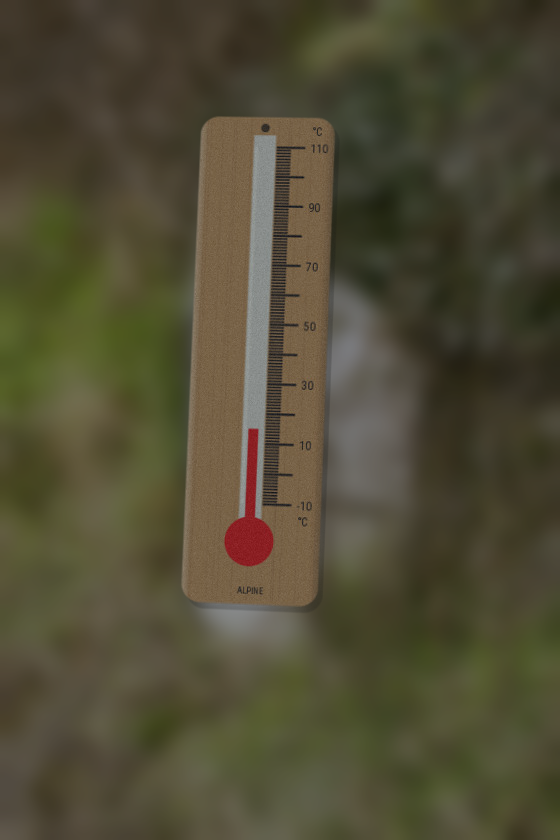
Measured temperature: 15 °C
